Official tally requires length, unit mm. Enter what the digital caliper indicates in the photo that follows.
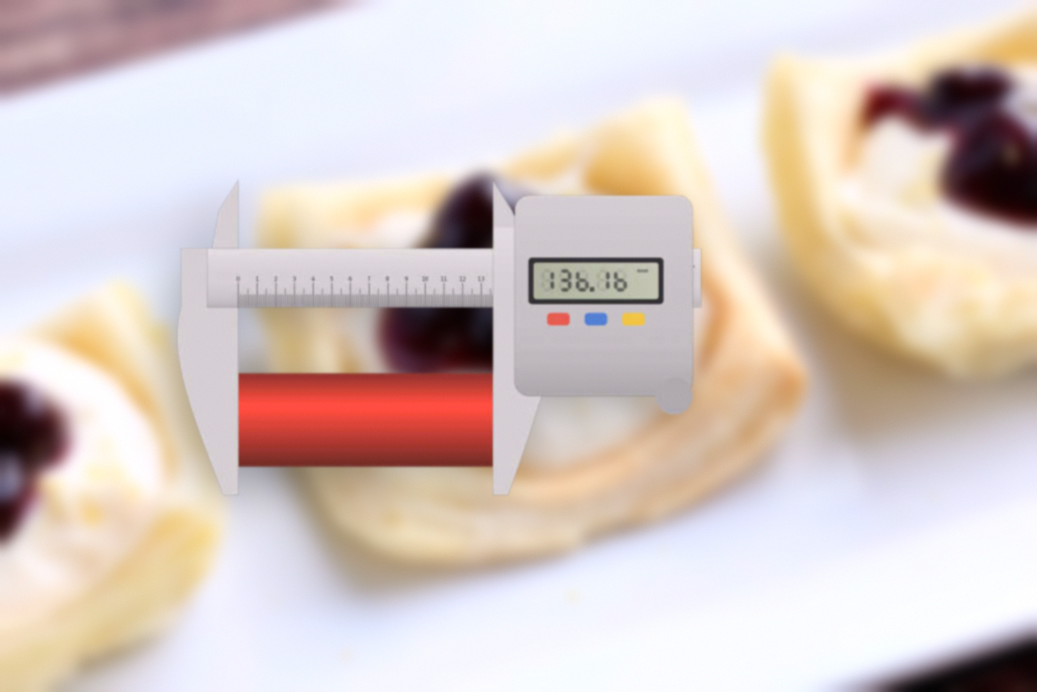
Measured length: 136.16 mm
